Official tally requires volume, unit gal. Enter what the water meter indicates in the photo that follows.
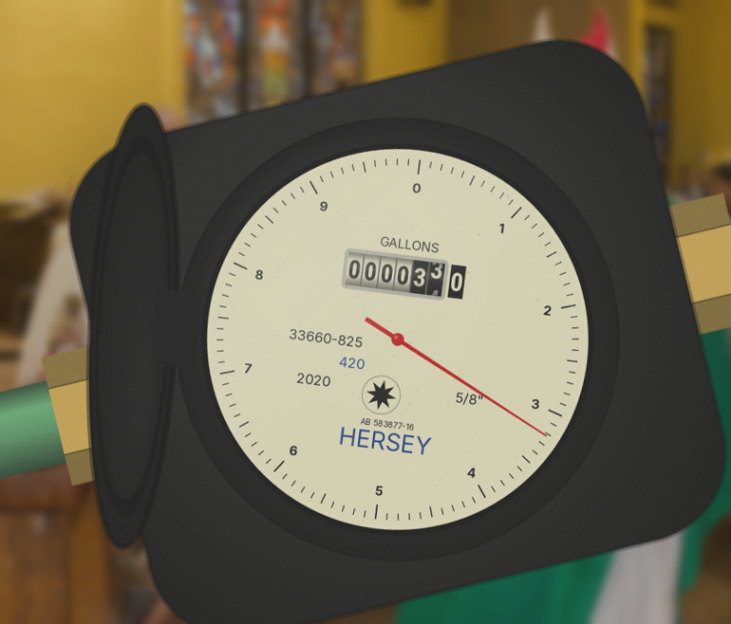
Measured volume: 333.2 gal
